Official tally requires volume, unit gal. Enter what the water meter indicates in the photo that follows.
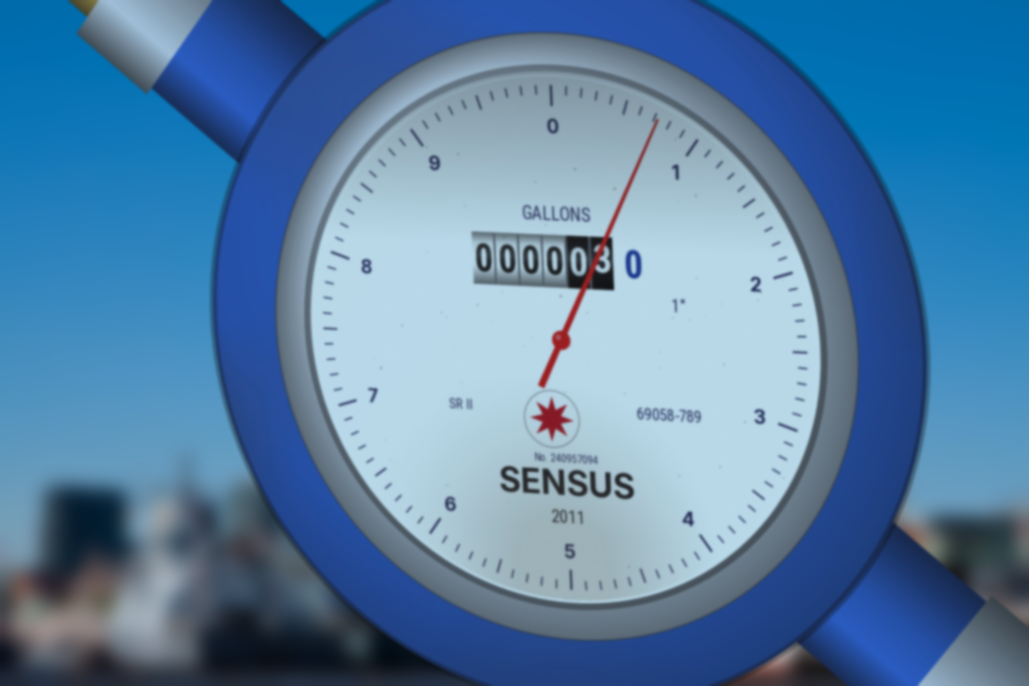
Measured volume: 30.7 gal
